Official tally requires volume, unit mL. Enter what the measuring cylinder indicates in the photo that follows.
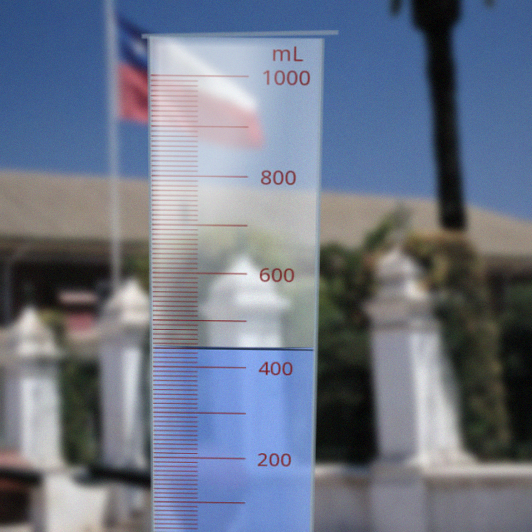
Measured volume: 440 mL
